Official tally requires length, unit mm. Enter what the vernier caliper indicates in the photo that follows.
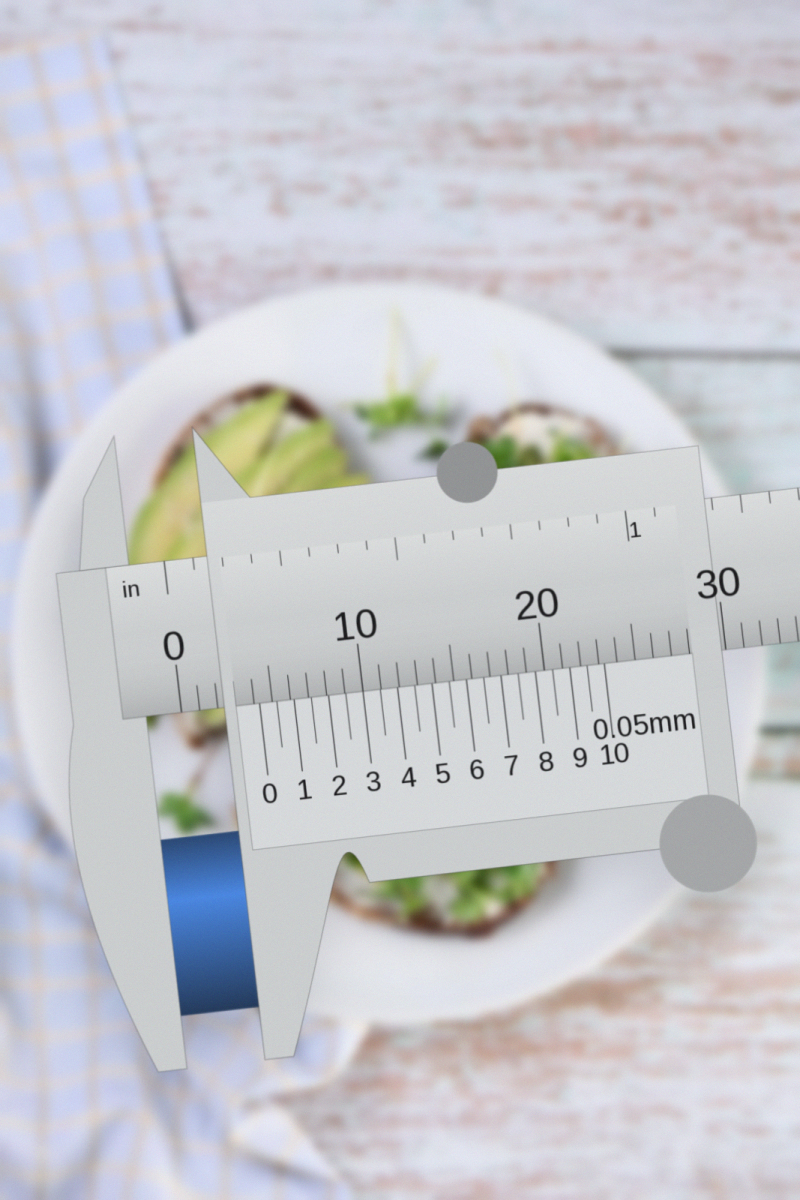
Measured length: 4.3 mm
